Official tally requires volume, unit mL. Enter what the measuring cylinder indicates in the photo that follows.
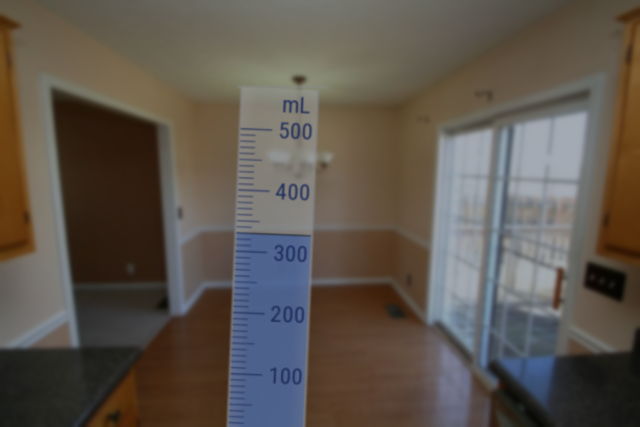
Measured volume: 330 mL
